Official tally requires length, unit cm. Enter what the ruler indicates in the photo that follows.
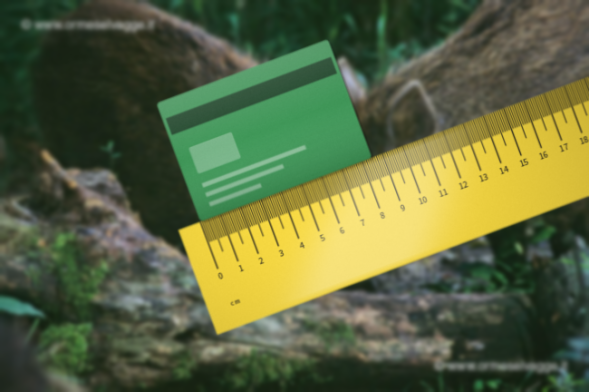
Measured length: 8.5 cm
